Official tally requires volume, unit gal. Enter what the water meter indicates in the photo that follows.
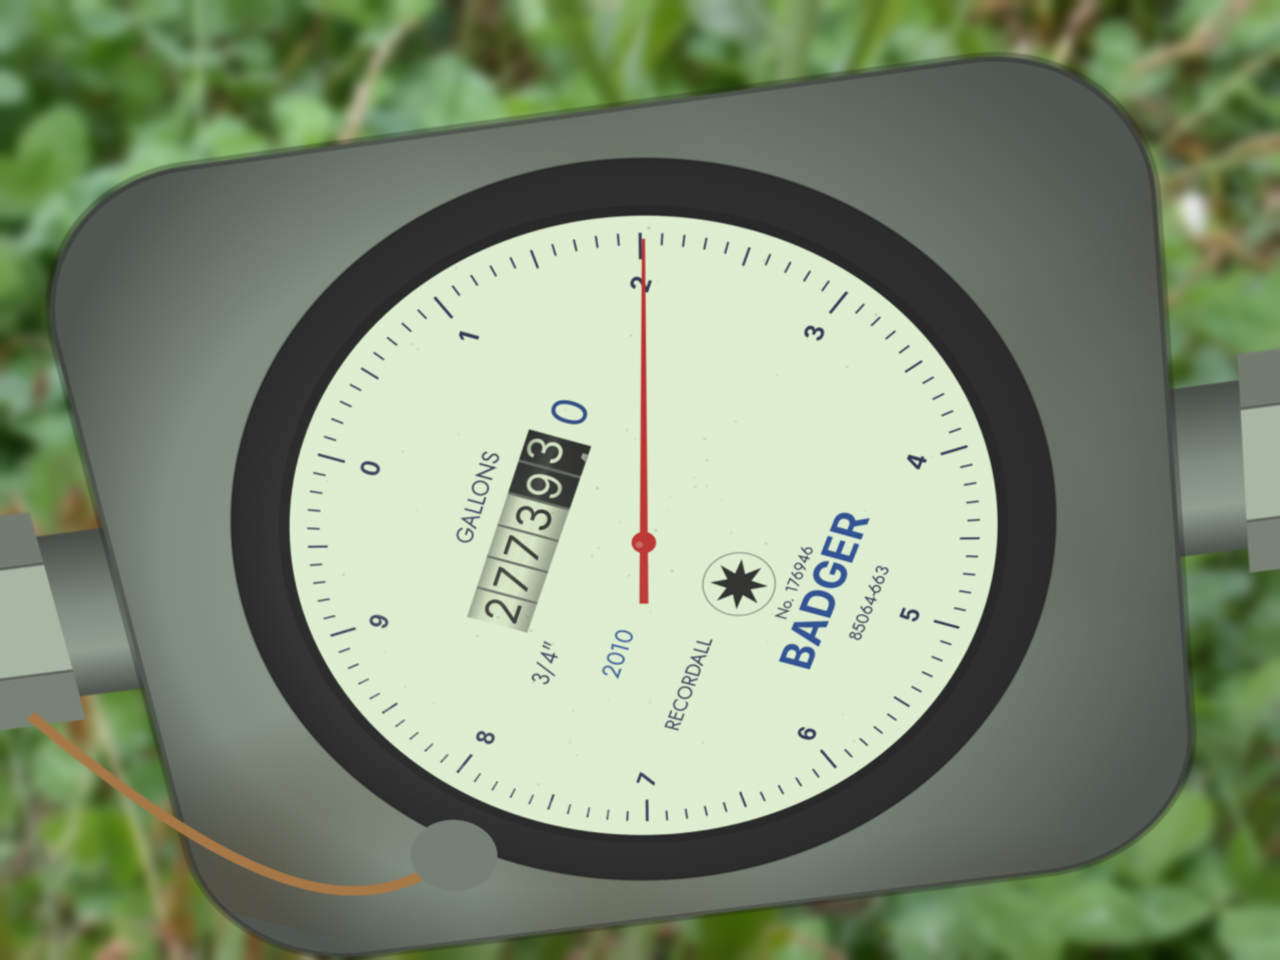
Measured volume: 2773932.0 gal
